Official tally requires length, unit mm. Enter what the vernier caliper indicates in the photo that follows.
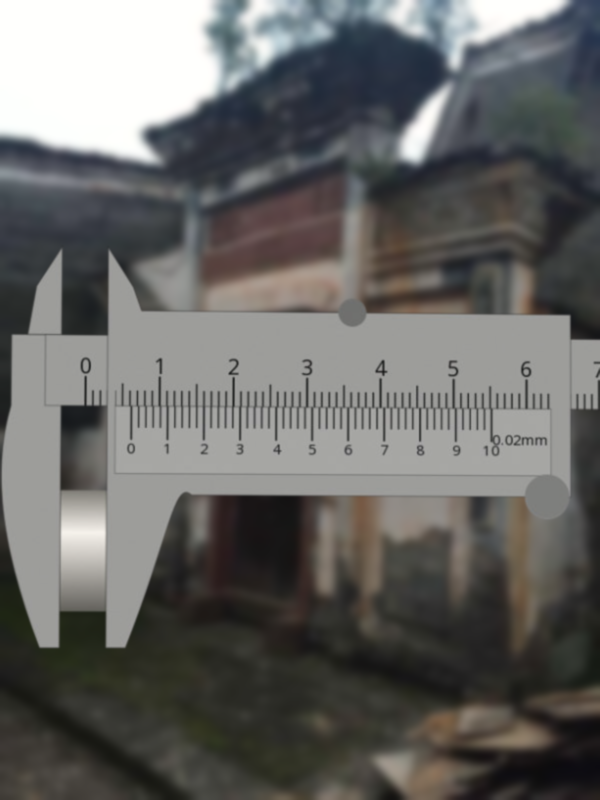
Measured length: 6.2 mm
